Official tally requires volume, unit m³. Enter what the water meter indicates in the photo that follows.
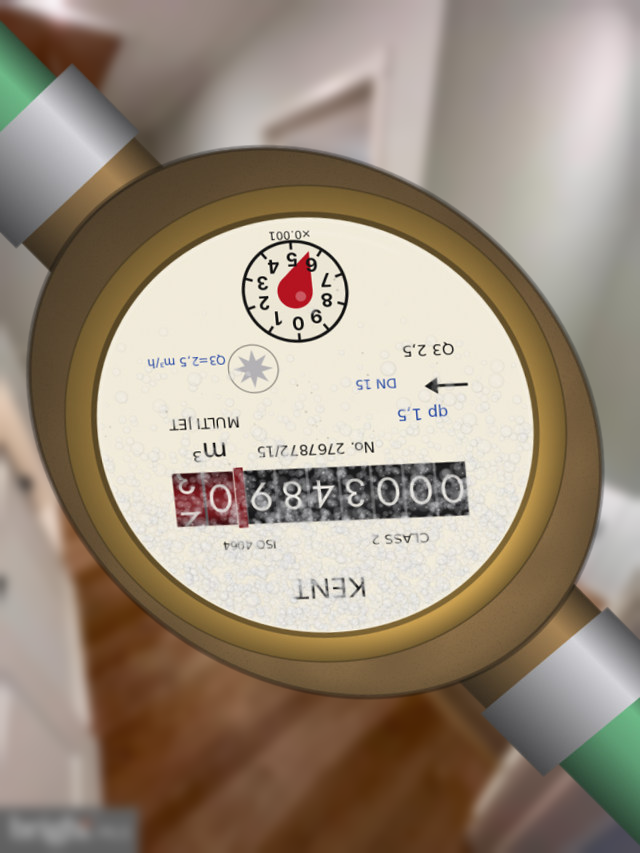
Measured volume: 3489.025 m³
